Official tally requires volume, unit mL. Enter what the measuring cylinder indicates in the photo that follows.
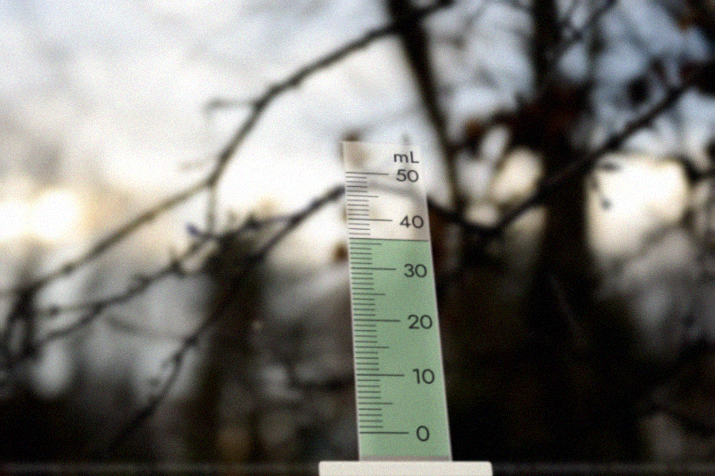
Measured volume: 36 mL
